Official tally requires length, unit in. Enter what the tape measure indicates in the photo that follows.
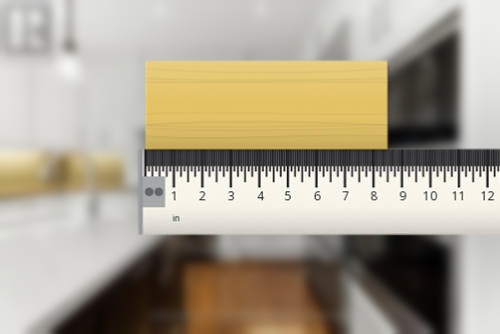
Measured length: 8.5 in
